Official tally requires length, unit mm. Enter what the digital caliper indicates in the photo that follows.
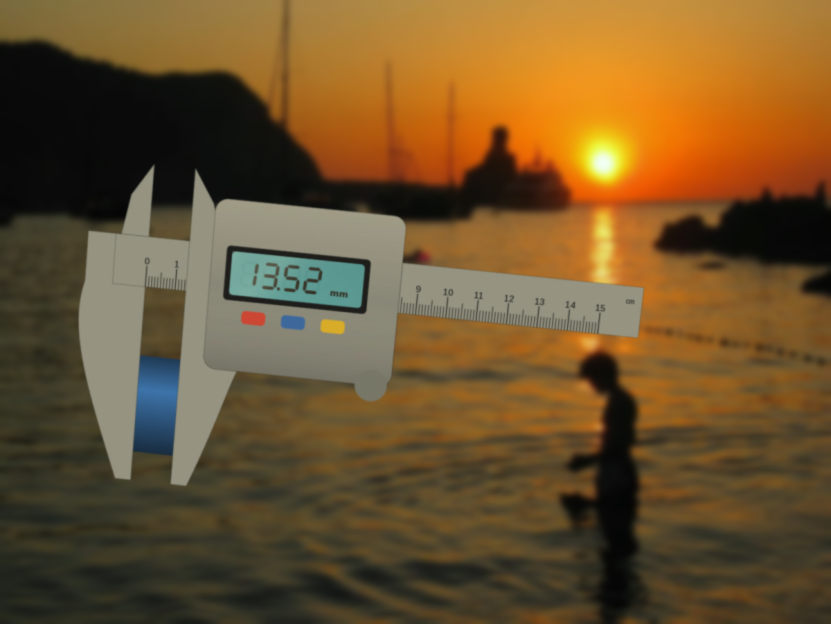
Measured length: 13.52 mm
